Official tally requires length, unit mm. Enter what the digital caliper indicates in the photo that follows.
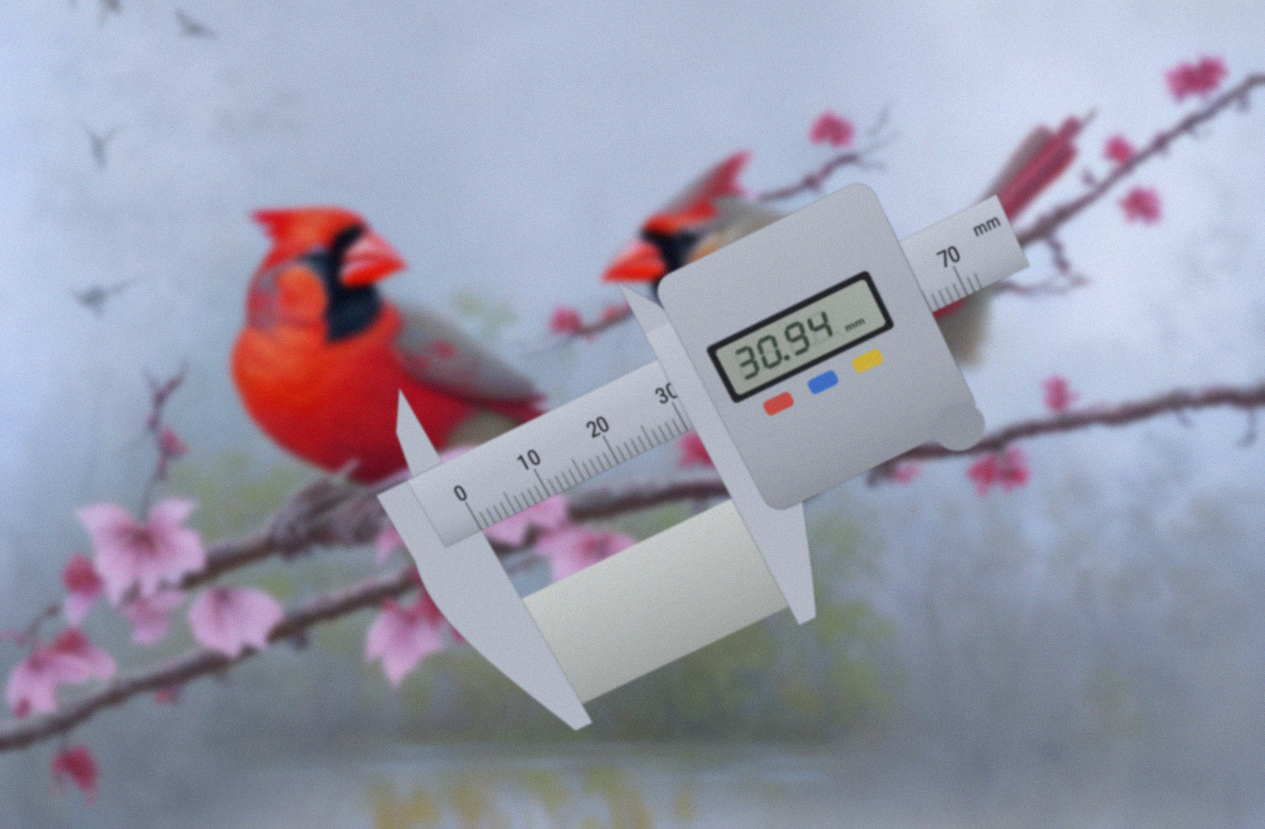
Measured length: 30.94 mm
